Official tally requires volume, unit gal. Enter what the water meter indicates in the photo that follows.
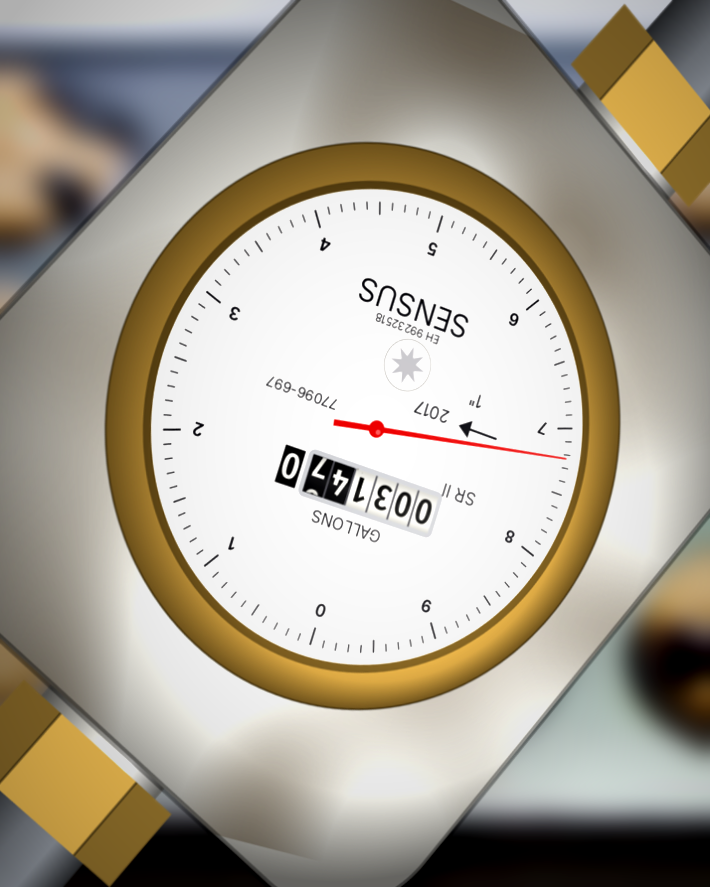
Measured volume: 31467.2 gal
